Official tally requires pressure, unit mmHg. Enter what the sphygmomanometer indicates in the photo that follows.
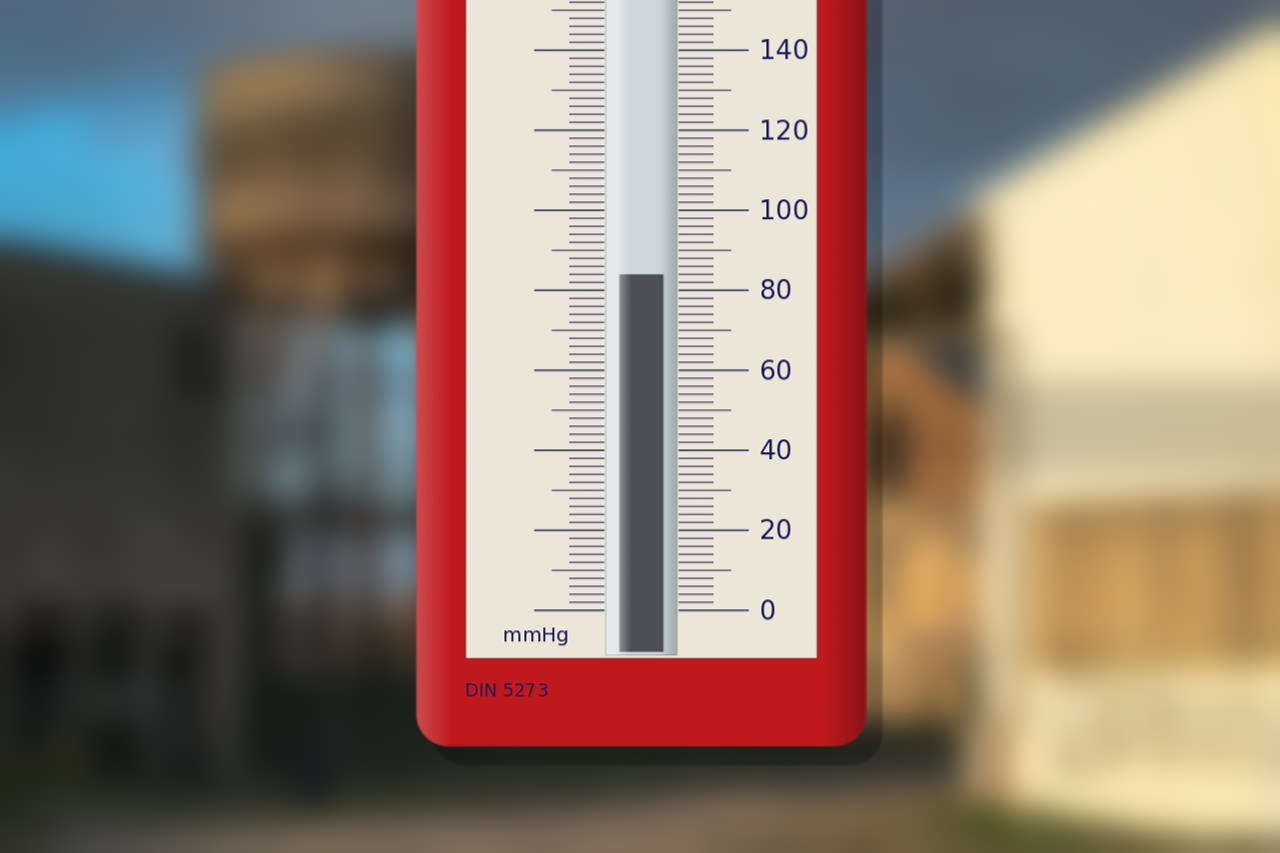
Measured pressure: 84 mmHg
